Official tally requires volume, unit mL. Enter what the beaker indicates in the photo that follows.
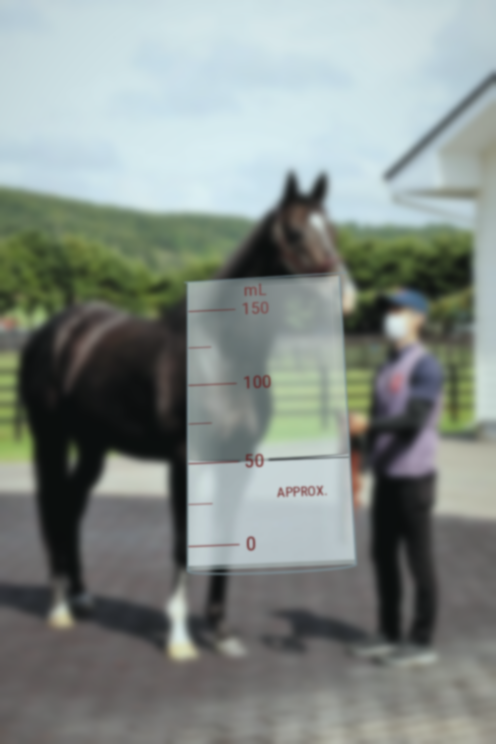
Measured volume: 50 mL
